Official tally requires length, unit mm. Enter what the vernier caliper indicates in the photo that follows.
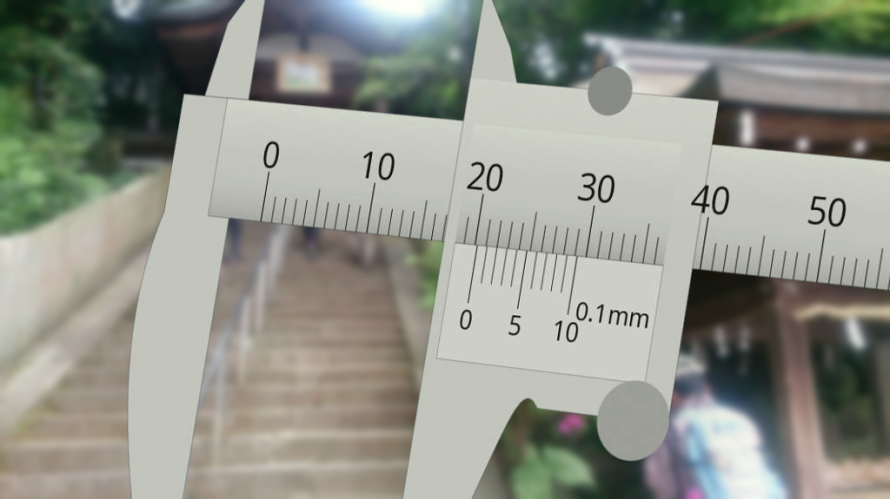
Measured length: 20.2 mm
